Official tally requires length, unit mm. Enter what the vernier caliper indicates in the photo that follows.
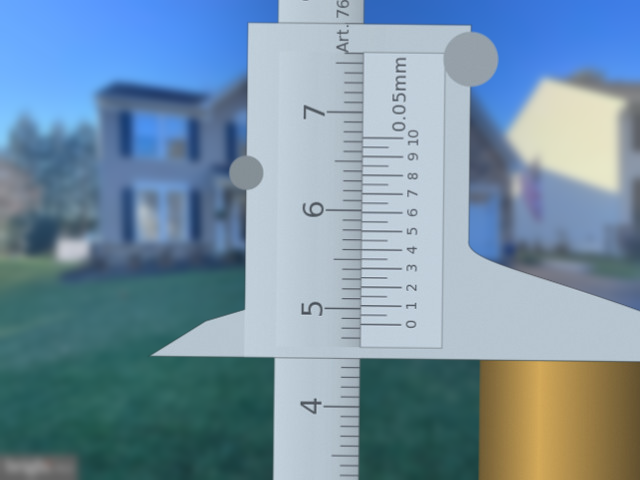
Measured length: 48.4 mm
